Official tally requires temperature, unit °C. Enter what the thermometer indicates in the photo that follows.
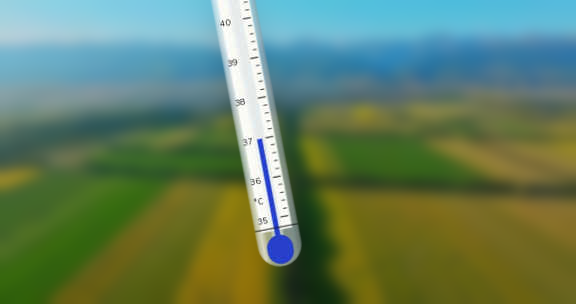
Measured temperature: 37 °C
